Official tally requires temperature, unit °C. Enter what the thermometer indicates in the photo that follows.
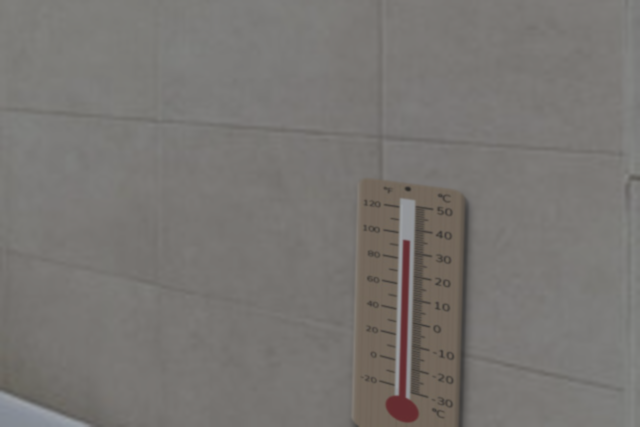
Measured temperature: 35 °C
